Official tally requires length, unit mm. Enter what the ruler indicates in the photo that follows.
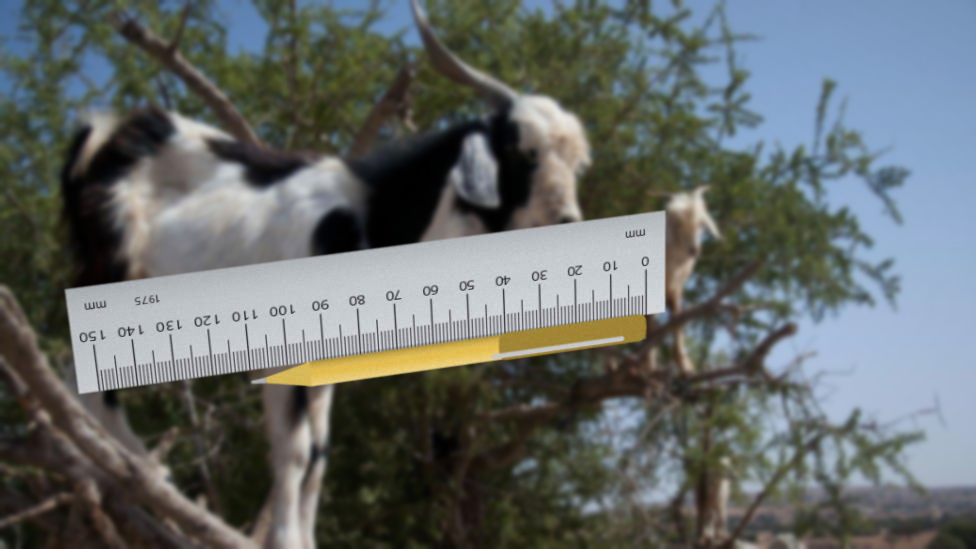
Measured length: 110 mm
